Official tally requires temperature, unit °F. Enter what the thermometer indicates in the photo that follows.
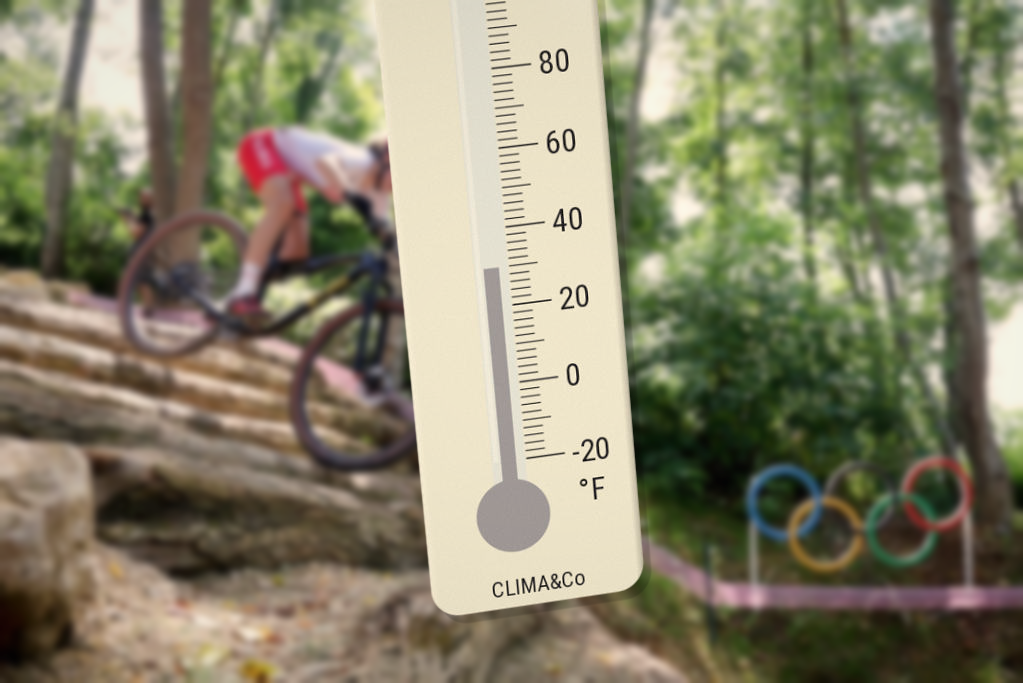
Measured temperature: 30 °F
